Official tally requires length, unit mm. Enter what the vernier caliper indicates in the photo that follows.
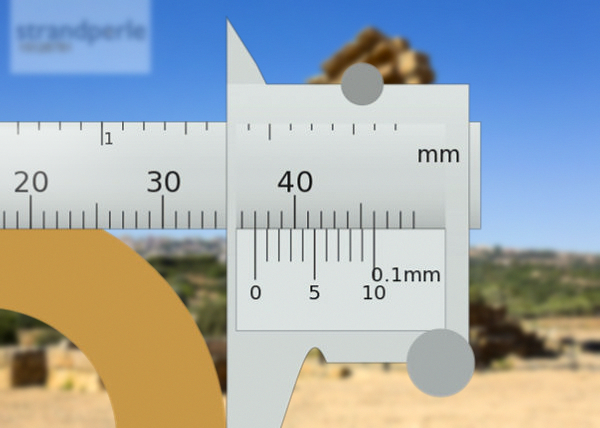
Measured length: 37.0 mm
